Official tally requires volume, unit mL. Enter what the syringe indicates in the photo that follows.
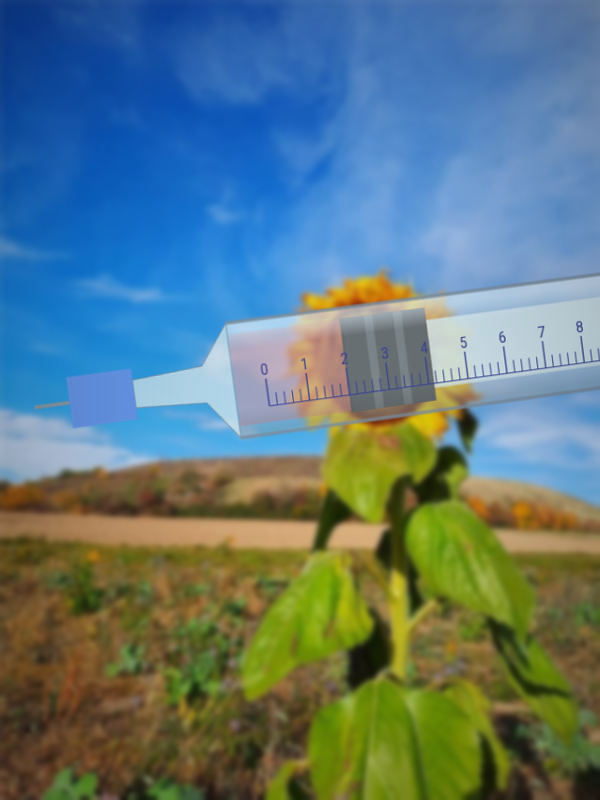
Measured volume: 2 mL
